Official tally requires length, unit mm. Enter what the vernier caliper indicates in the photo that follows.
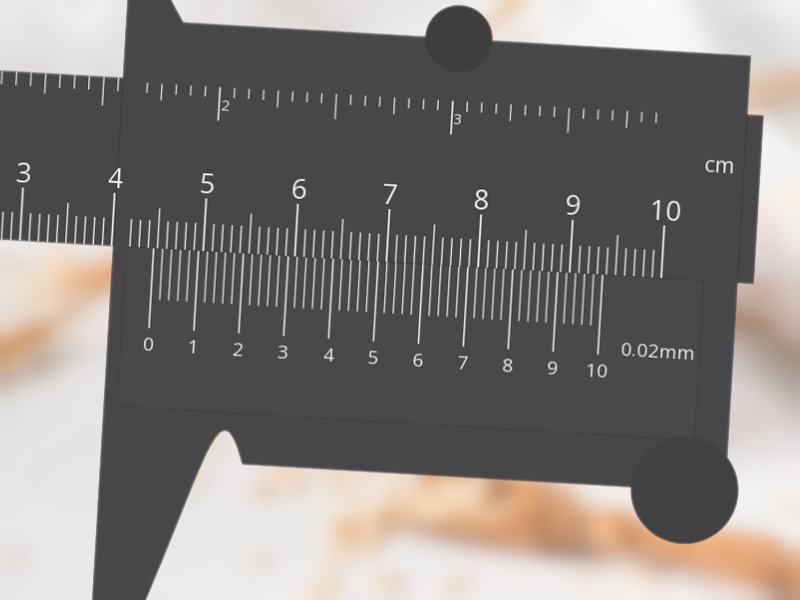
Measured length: 44.6 mm
